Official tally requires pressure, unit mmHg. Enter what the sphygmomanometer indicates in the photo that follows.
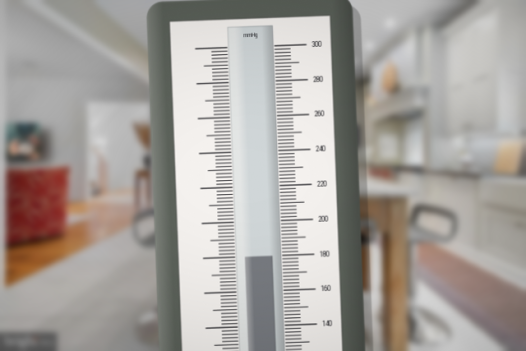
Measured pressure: 180 mmHg
